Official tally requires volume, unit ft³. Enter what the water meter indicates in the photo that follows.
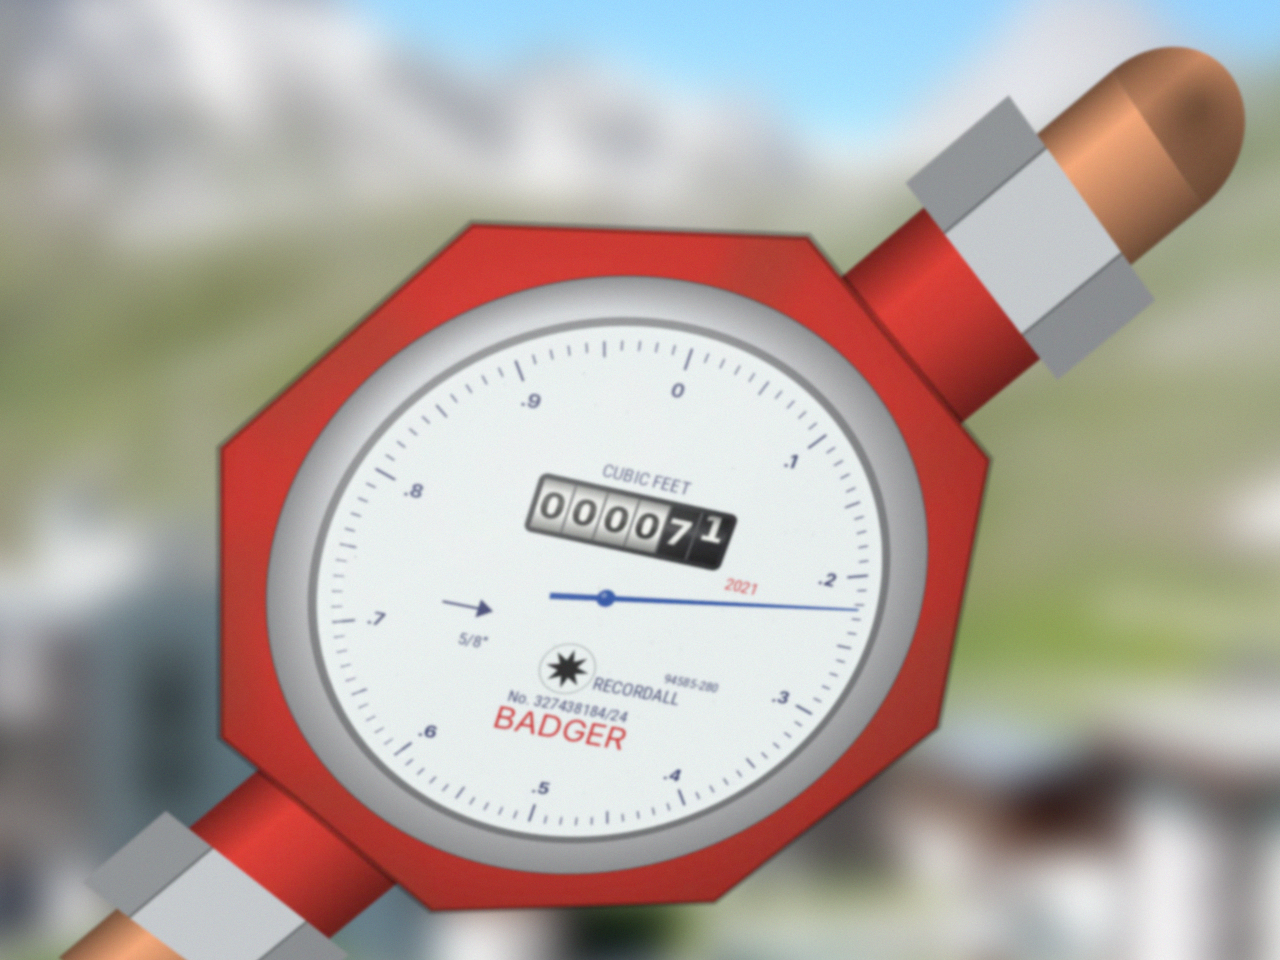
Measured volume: 71.22 ft³
